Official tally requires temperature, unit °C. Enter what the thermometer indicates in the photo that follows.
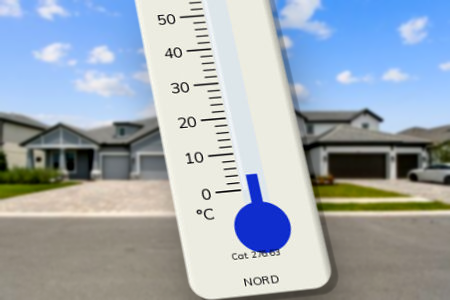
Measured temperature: 4 °C
